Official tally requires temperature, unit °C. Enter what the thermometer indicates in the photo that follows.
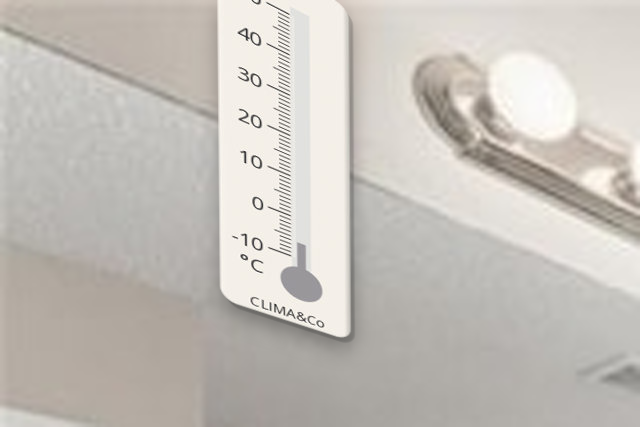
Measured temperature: -6 °C
